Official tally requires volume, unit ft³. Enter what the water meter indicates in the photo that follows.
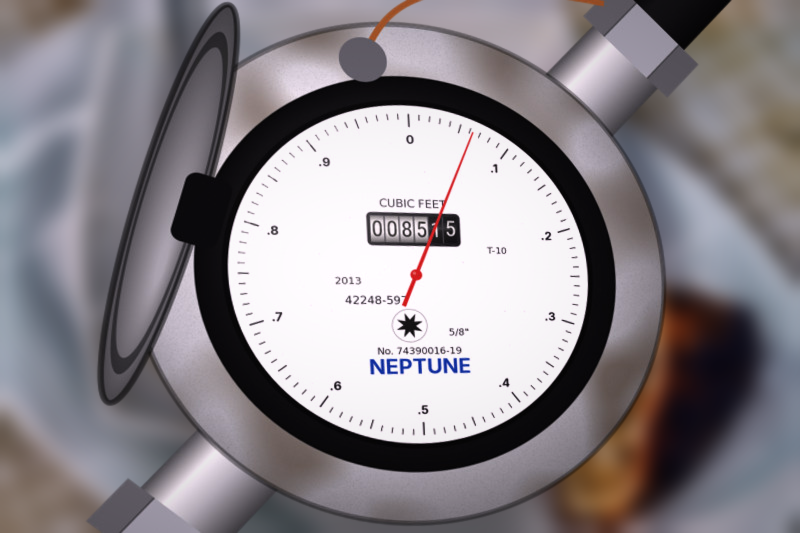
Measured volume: 8515.06 ft³
